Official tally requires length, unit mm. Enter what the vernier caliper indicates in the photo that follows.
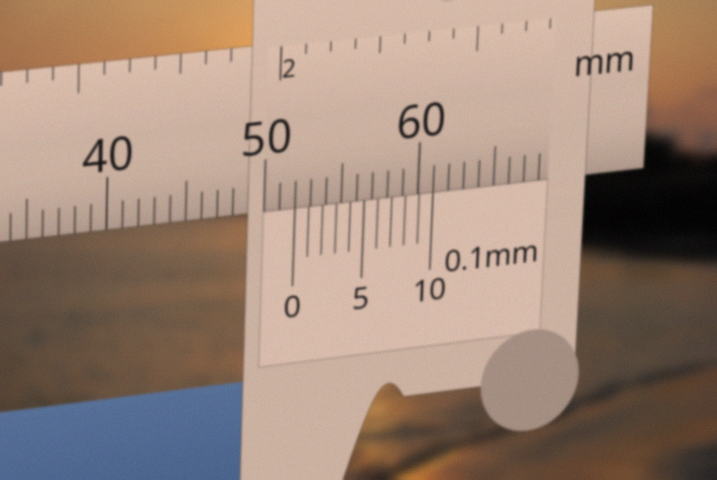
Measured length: 52.0 mm
